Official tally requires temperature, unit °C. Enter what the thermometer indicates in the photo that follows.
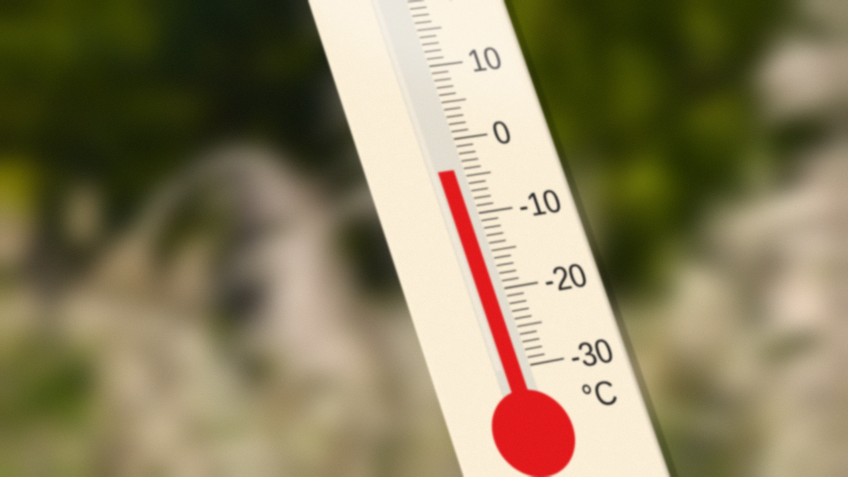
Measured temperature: -4 °C
